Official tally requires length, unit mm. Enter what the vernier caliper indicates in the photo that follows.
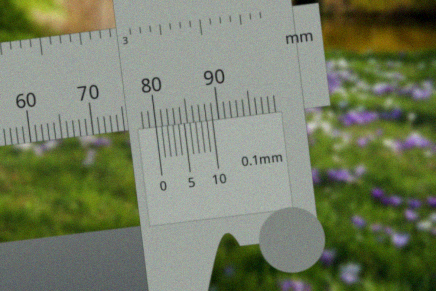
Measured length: 80.0 mm
